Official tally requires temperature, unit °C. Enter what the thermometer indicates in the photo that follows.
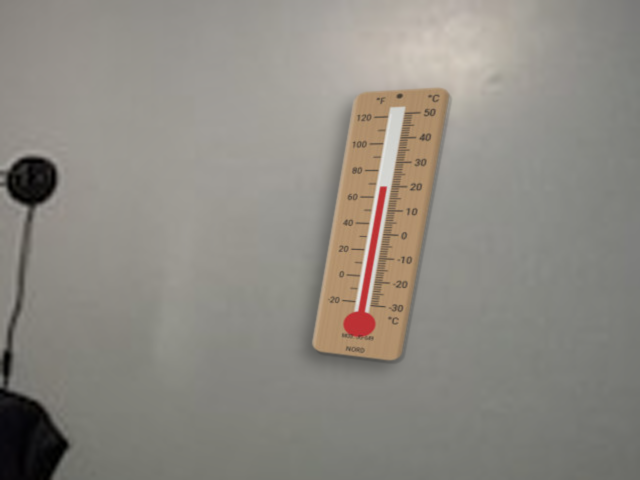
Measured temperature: 20 °C
